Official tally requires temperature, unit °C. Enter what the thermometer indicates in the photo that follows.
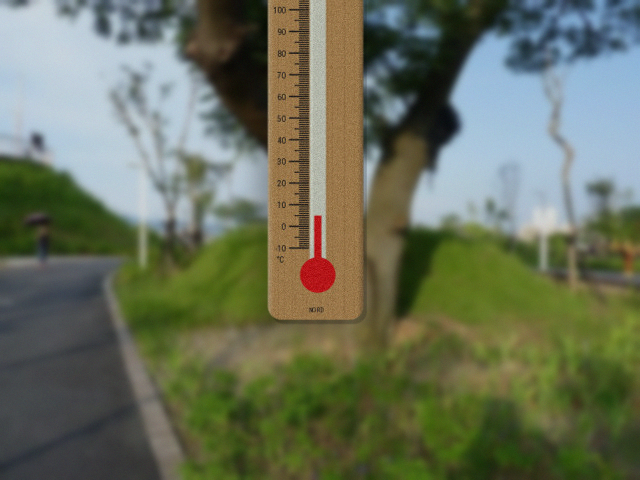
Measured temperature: 5 °C
